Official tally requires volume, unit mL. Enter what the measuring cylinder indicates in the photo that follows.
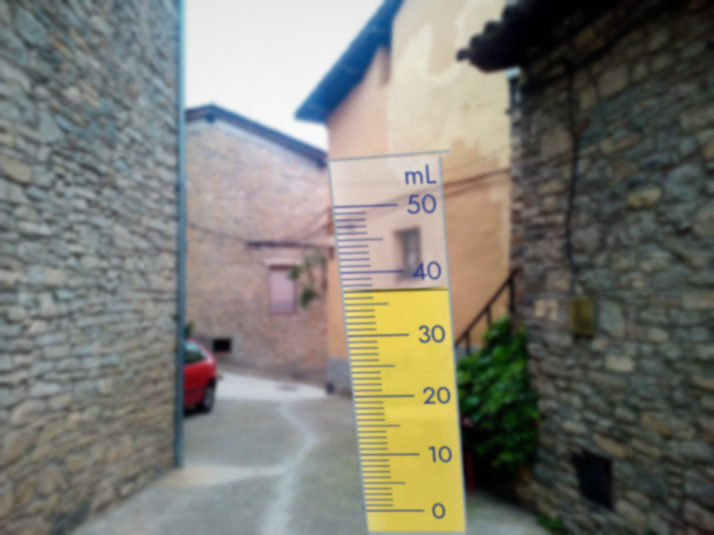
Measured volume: 37 mL
